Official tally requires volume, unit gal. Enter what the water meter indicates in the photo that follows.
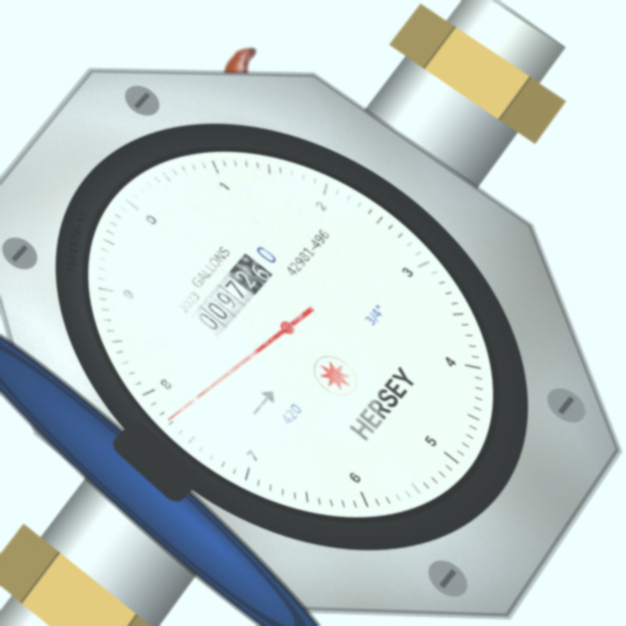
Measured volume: 97257.7 gal
